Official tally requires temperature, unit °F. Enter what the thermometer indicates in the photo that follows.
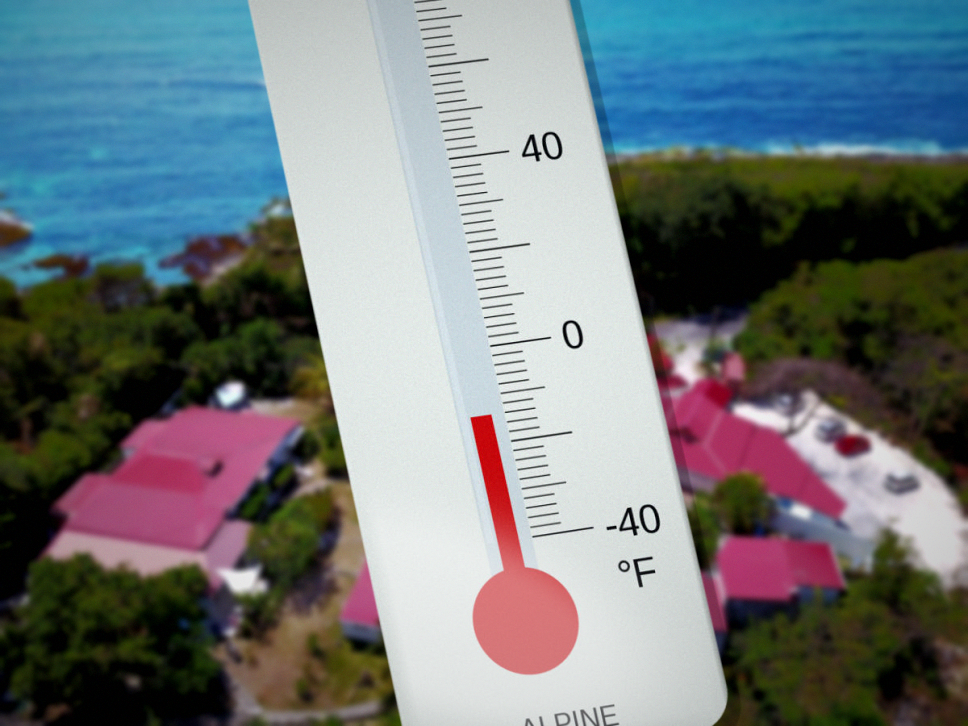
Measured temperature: -14 °F
